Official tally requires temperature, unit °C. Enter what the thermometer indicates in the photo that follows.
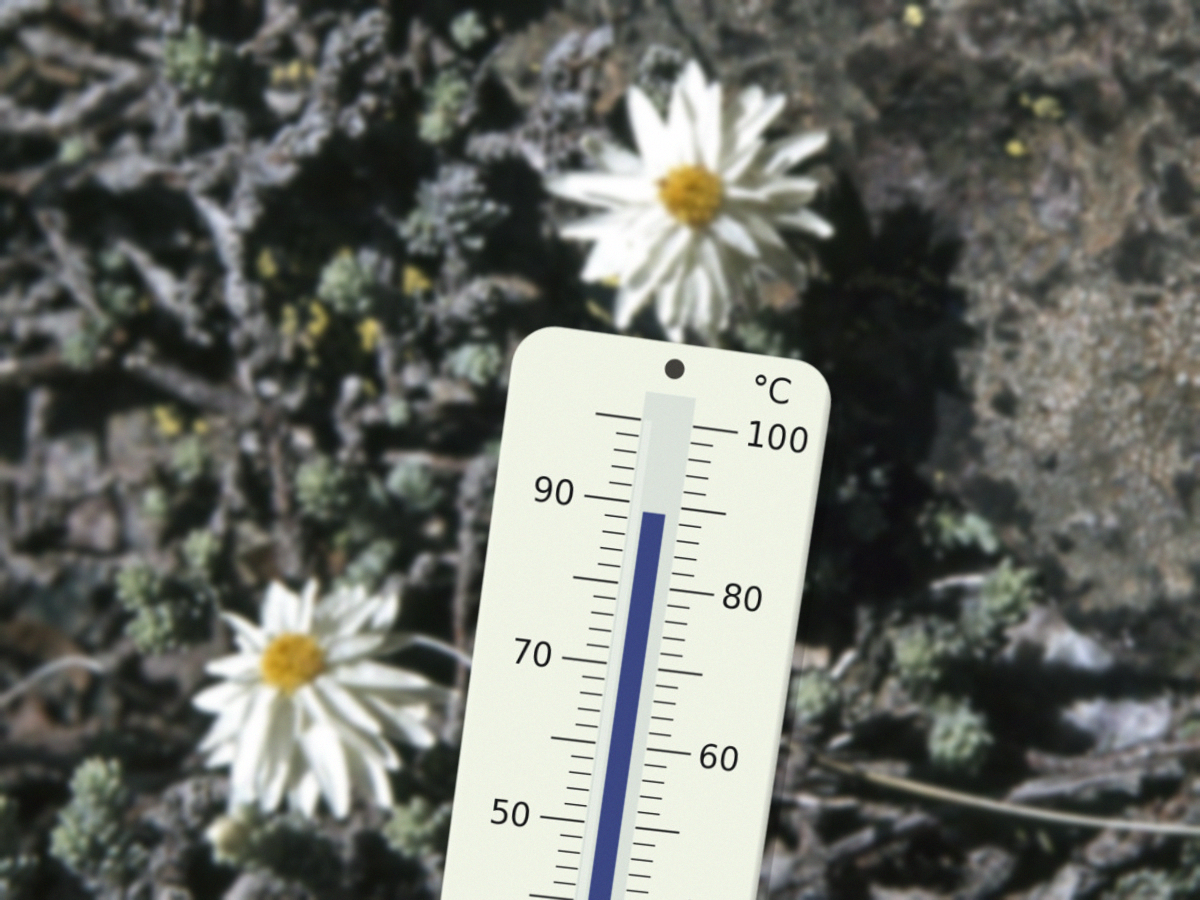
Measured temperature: 89 °C
